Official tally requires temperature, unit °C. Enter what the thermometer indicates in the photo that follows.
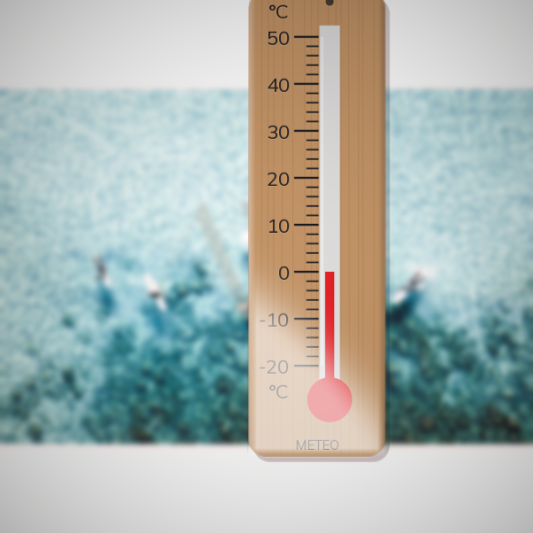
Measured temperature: 0 °C
